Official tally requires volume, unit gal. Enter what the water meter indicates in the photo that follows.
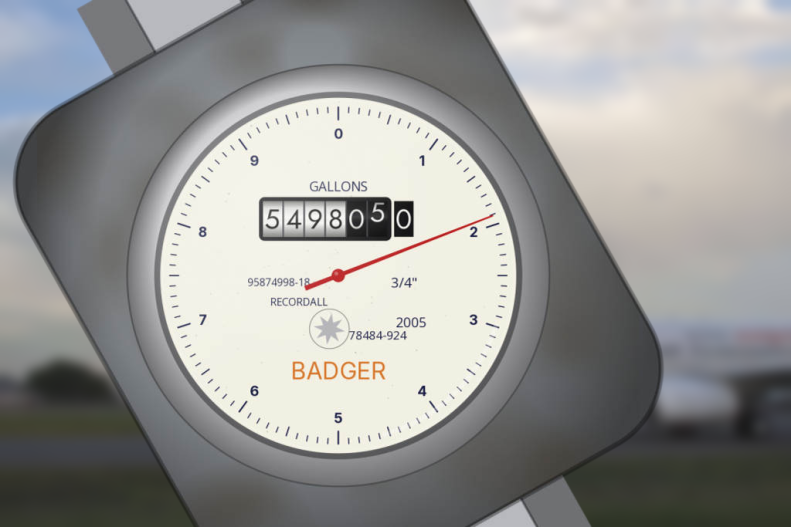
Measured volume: 5498051.9 gal
